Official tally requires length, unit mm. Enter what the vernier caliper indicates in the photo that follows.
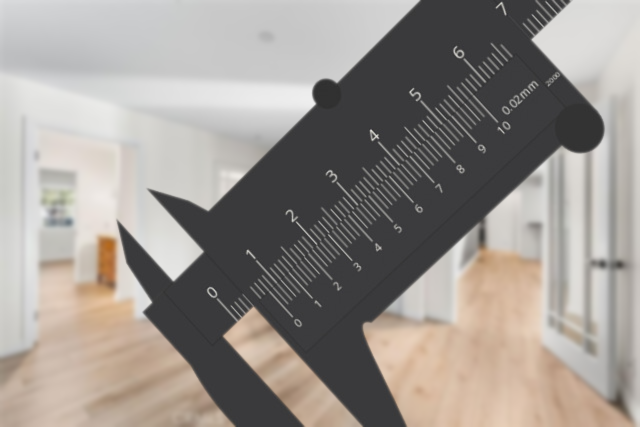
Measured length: 8.0 mm
